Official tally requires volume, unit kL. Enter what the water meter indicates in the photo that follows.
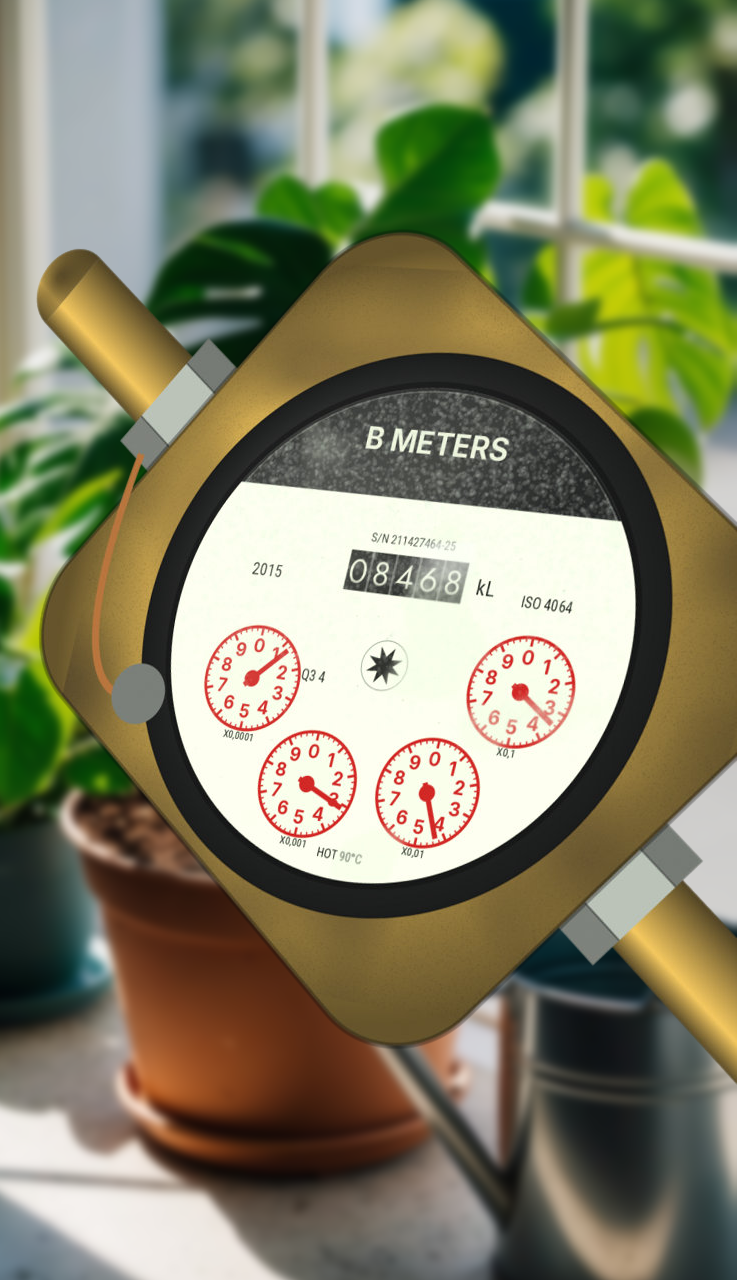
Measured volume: 8468.3431 kL
